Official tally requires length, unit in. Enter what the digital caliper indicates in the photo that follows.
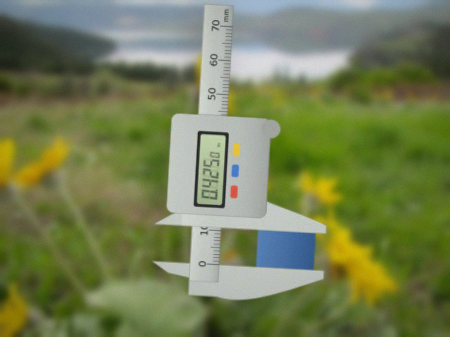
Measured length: 0.4250 in
